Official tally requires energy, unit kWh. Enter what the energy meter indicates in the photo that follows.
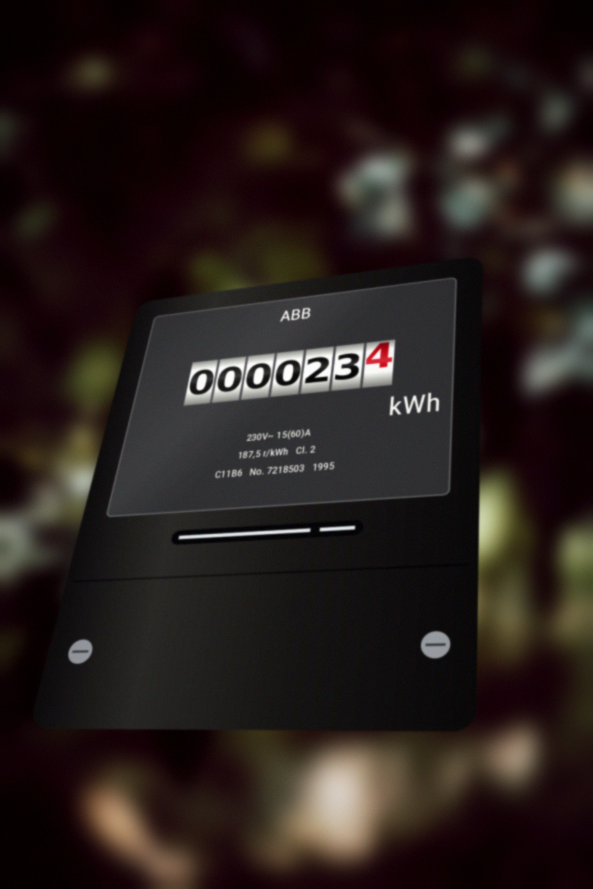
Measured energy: 23.4 kWh
